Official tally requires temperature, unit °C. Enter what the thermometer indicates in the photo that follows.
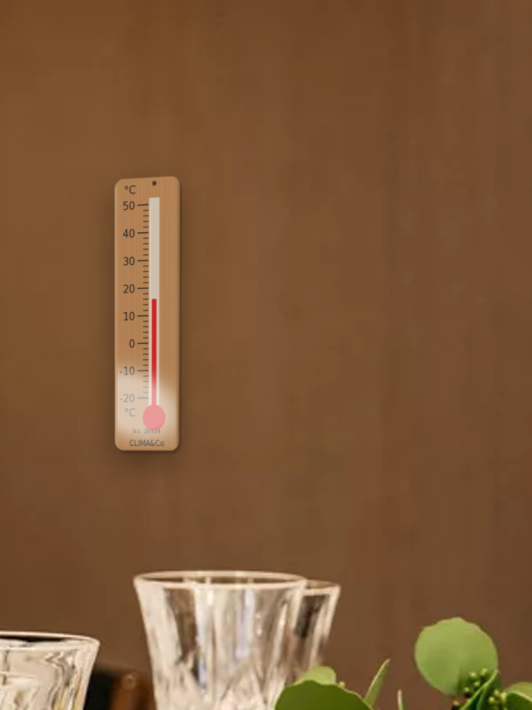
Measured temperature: 16 °C
